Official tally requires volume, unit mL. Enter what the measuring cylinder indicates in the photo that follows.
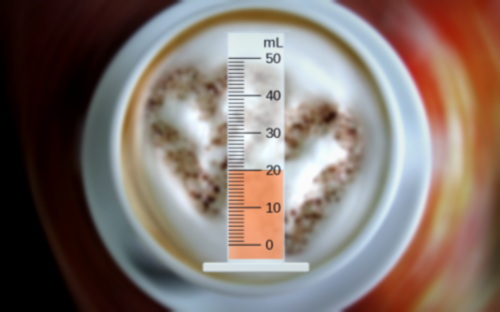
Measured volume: 20 mL
